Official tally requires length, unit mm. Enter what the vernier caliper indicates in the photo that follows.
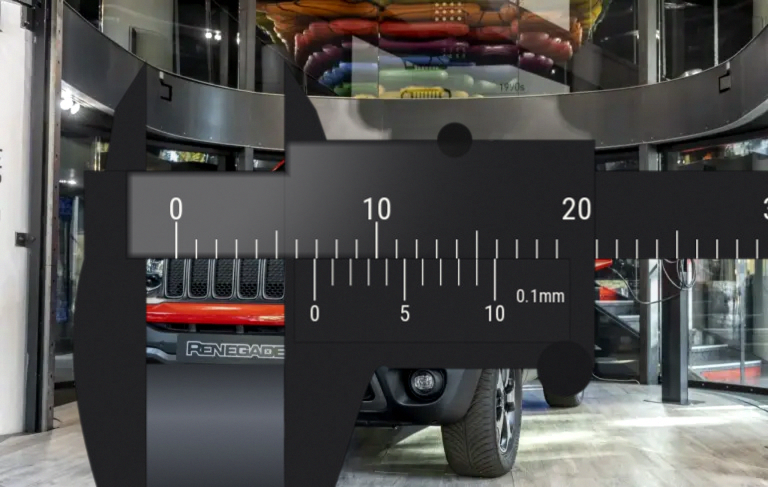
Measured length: 6.9 mm
